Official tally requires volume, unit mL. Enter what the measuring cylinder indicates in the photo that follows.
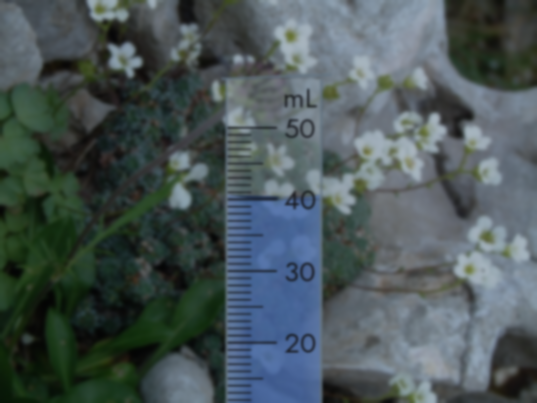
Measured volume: 40 mL
